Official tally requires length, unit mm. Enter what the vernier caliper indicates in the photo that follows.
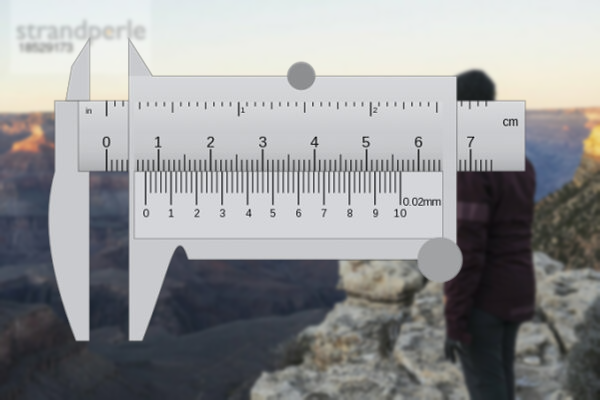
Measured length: 7.5 mm
